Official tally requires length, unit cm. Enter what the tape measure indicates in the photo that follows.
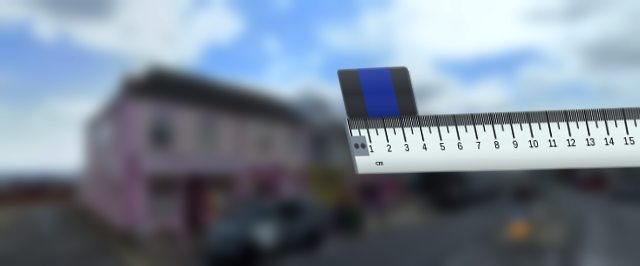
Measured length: 4 cm
